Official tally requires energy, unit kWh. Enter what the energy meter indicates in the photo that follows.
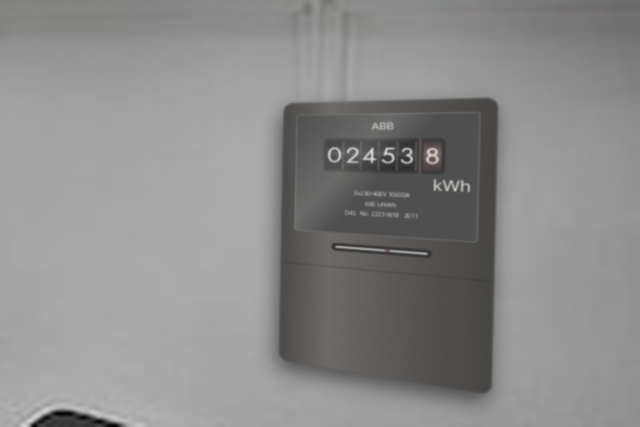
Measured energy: 2453.8 kWh
